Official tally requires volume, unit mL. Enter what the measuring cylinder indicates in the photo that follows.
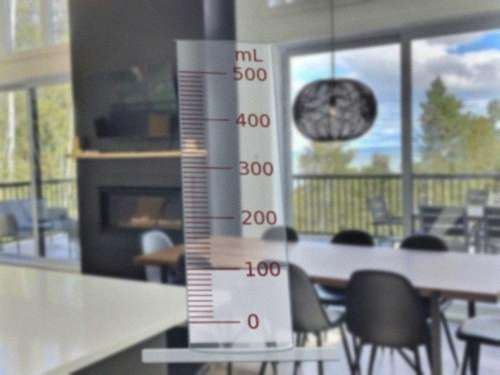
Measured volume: 100 mL
